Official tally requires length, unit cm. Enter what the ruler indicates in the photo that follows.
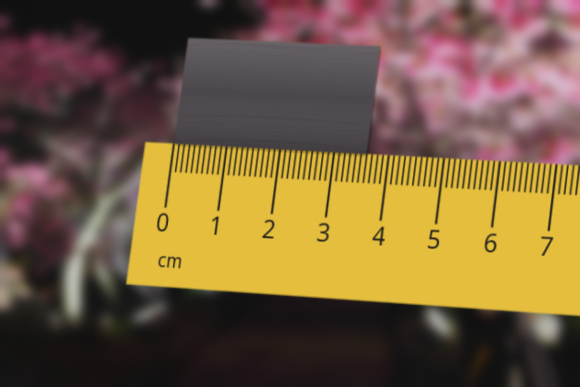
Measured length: 3.6 cm
